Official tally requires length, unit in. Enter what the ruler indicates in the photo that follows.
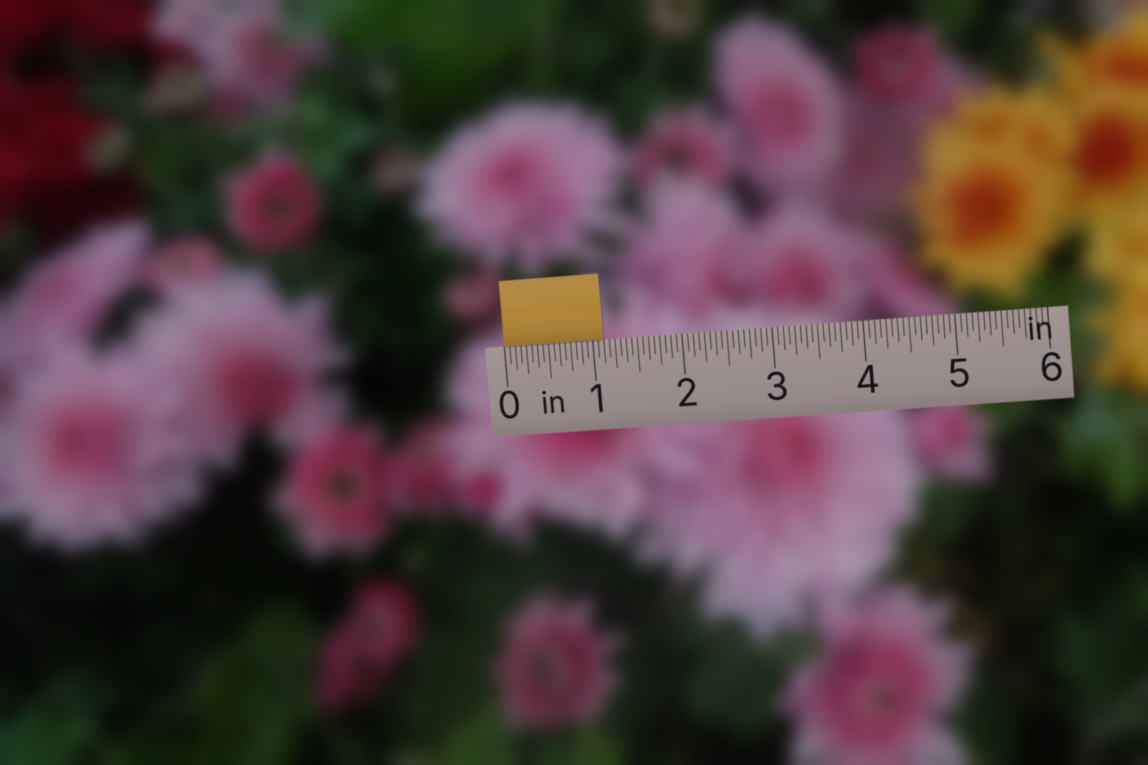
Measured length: 1.125 in
